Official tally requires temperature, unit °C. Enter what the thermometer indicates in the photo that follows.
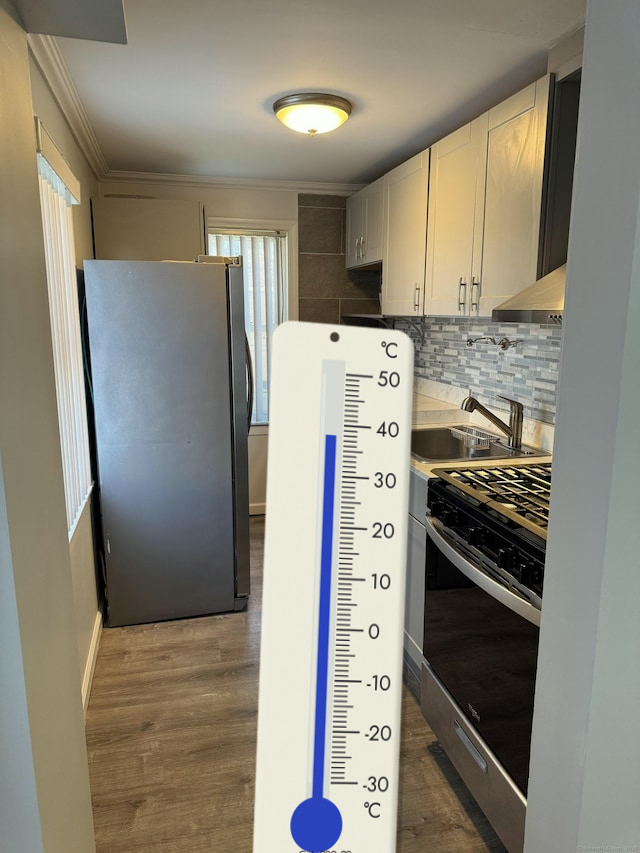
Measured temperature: 38 °C
